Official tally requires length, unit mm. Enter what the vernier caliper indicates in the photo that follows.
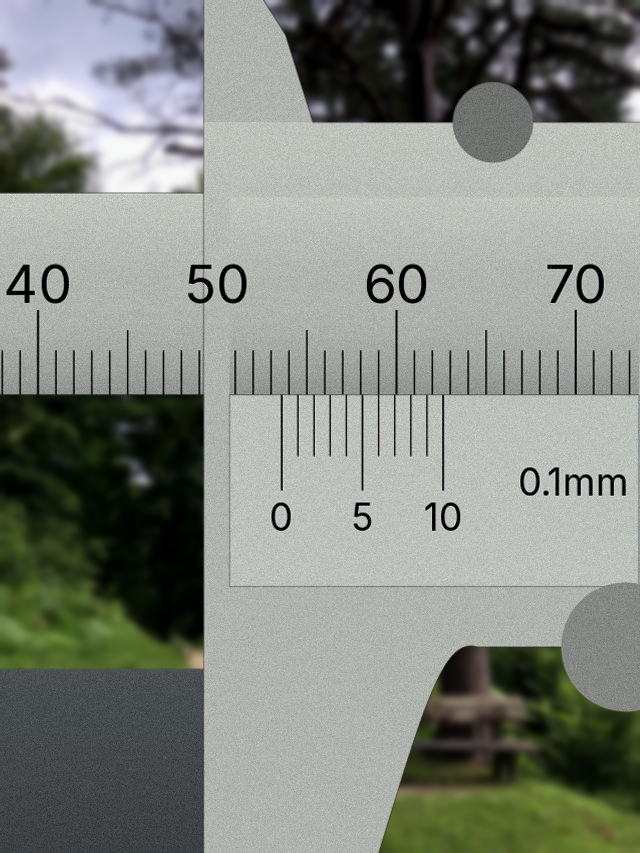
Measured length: 53.6 mm
